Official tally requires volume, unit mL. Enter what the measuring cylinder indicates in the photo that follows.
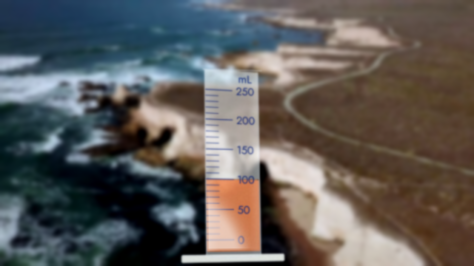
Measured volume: 100 mL
